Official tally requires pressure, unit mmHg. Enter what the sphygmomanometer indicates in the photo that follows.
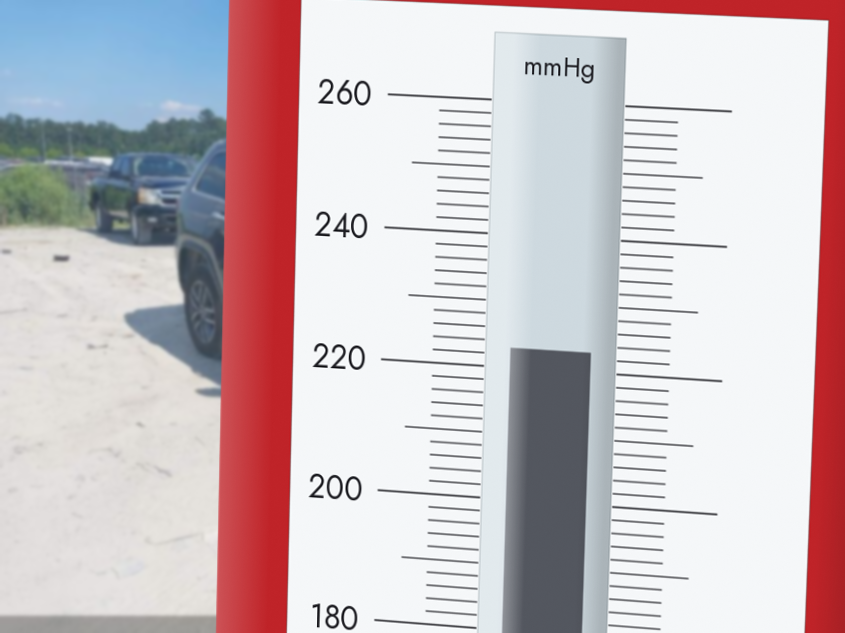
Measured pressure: 223 mmHg
